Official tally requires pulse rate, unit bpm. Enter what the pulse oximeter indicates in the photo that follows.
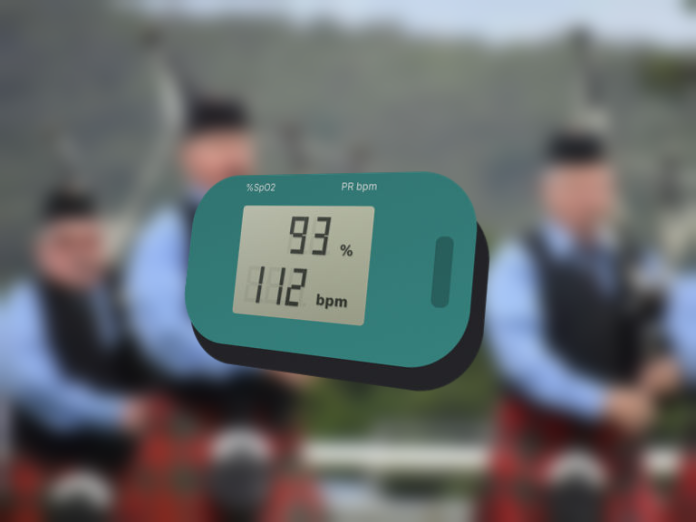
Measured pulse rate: 112 bpm
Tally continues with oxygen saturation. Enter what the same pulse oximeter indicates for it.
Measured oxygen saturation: 93 %
